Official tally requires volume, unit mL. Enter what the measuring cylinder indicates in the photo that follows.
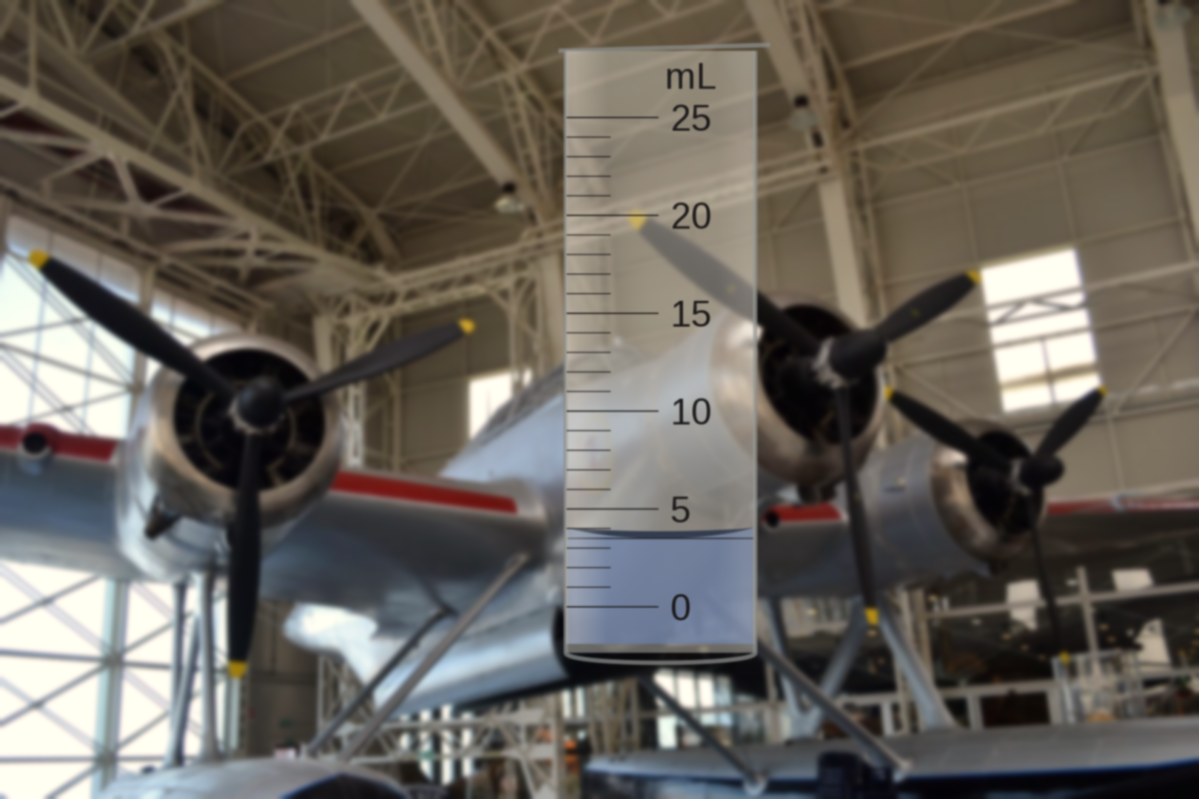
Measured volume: 3.5 mL
